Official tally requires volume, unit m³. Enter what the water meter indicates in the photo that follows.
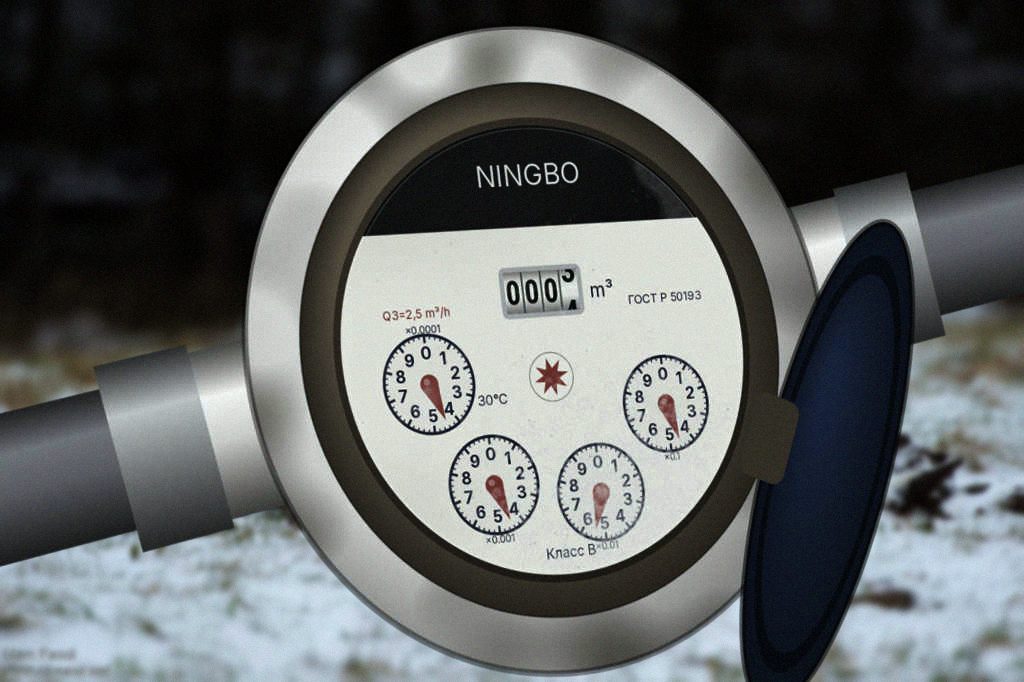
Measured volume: 3.4544 m³
